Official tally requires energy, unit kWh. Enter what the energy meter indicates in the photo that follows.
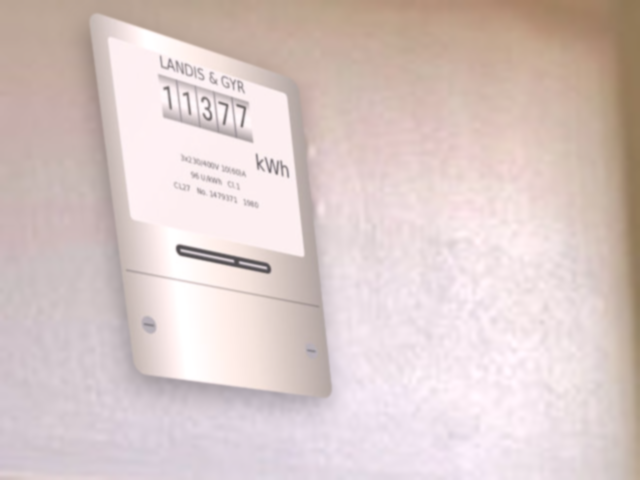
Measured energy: 11377 kWh
